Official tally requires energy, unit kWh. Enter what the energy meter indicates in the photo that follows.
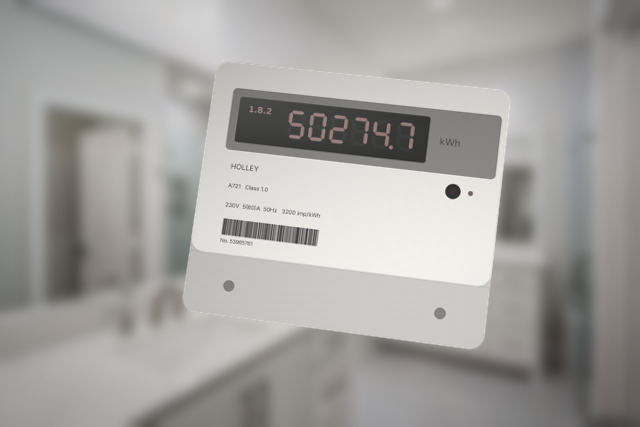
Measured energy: 50274.7 kWh
